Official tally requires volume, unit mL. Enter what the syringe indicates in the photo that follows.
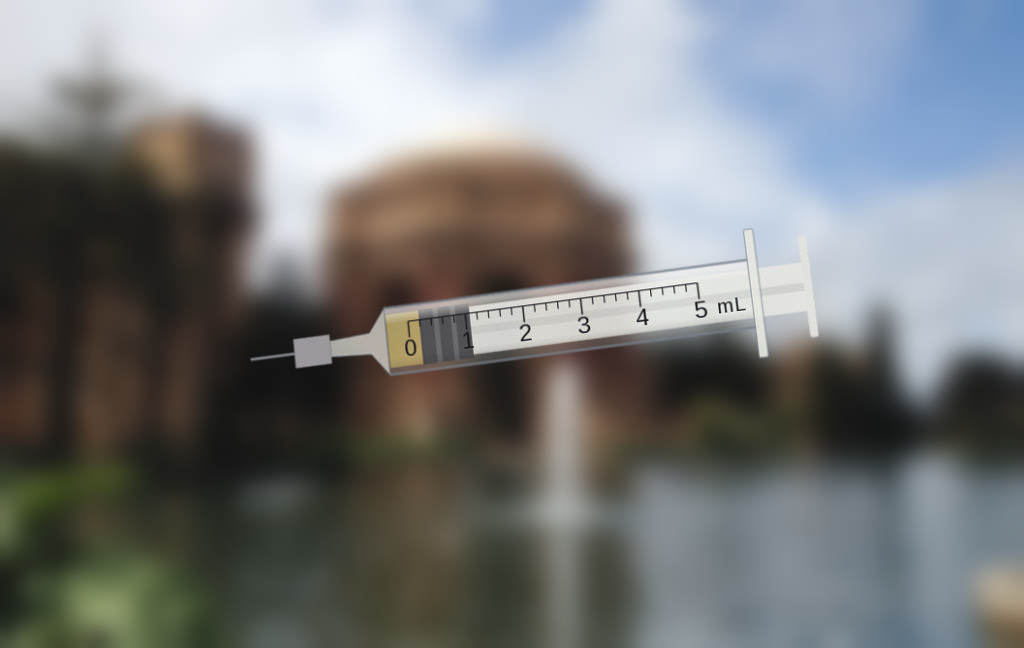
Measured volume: 0.2 mL
